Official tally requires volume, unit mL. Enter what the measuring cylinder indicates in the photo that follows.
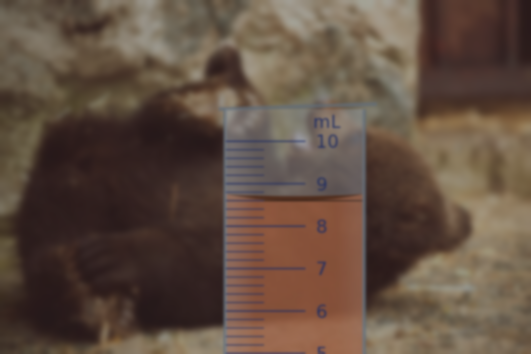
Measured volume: 8.6 mL
